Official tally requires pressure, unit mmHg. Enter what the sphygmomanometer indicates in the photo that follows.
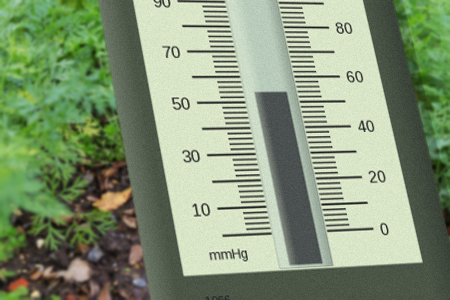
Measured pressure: 54 mmHg
